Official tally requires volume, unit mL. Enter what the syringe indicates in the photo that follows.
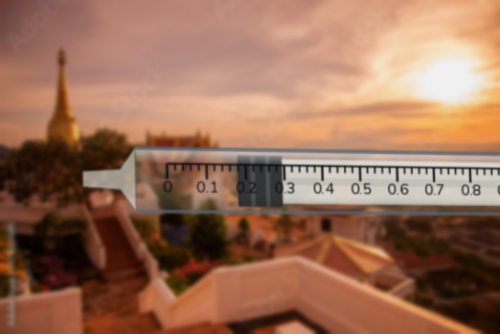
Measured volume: 0.18 mL
